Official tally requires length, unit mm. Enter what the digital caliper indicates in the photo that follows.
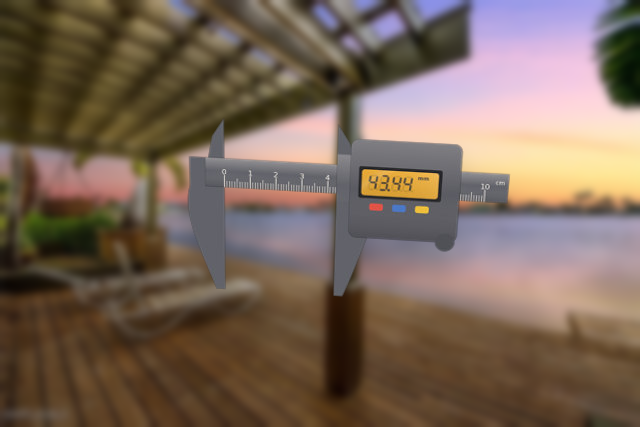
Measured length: 43.44 mm
